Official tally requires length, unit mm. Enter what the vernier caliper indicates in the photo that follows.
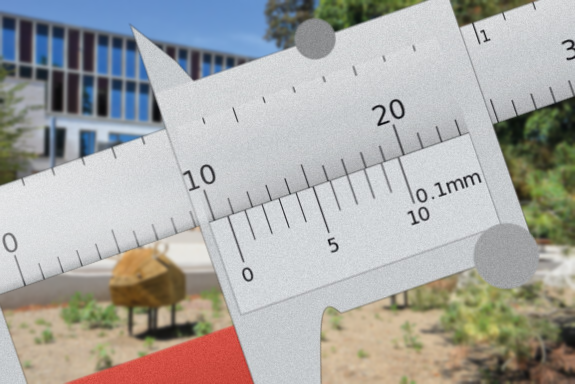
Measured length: 10.7 mm
